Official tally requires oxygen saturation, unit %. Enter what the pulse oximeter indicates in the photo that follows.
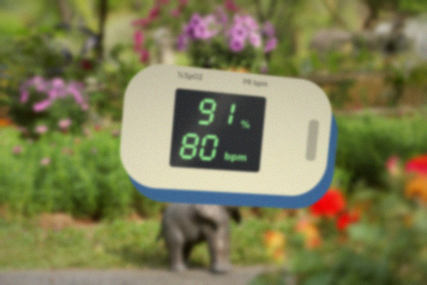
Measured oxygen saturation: 91 %
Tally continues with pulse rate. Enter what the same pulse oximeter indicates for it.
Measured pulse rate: 80 bpm
